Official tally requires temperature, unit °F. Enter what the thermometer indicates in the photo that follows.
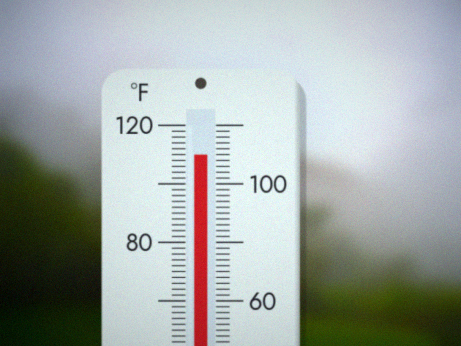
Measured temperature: 110 °F
